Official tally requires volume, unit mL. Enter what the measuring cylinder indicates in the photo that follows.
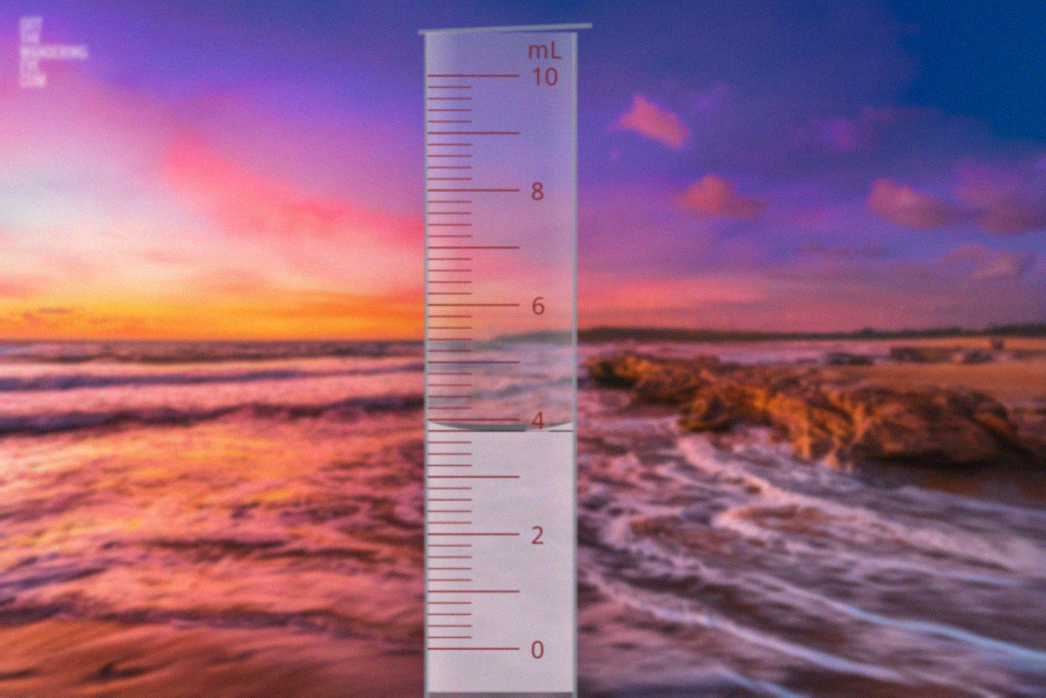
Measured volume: 3.8 mL
